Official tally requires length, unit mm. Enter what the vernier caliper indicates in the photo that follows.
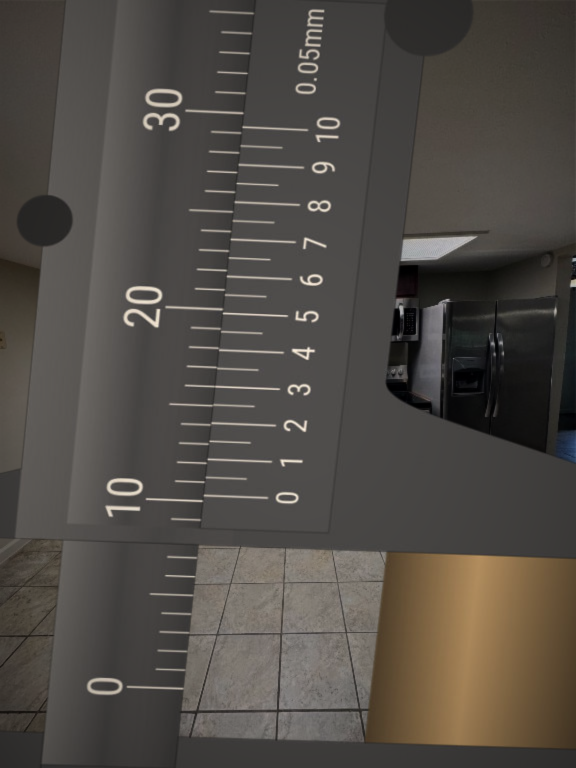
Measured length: 10.3 mm
